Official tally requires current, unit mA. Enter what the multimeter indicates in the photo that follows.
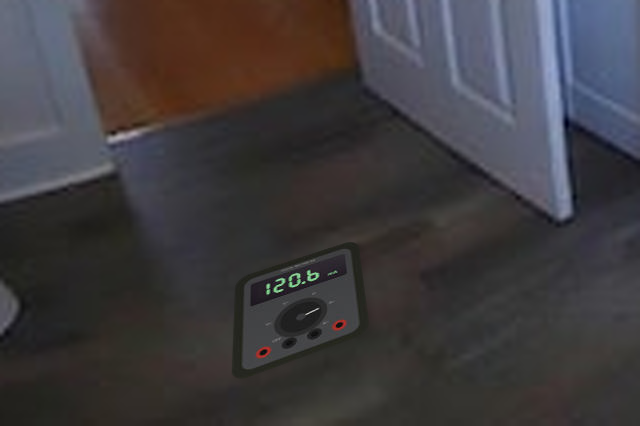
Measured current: 120.6 mA
